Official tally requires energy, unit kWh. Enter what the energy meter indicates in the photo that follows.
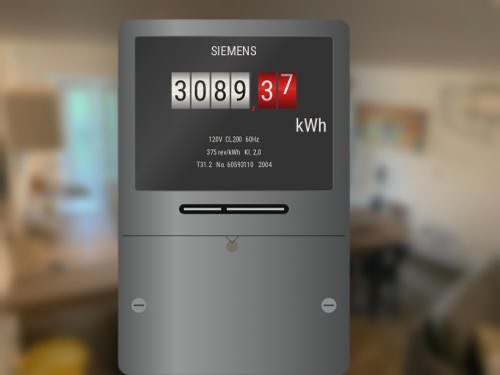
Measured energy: 3089.37 kWh
